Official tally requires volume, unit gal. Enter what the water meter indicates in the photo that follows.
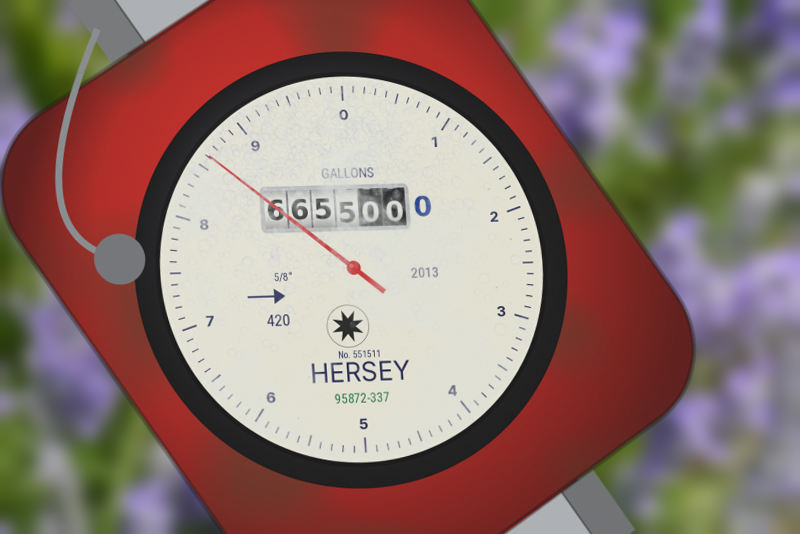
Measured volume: 6654998.6 gal
